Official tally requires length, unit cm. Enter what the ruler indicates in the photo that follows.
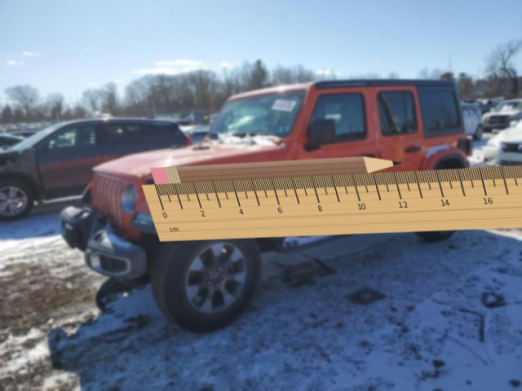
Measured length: 12.5 cm
